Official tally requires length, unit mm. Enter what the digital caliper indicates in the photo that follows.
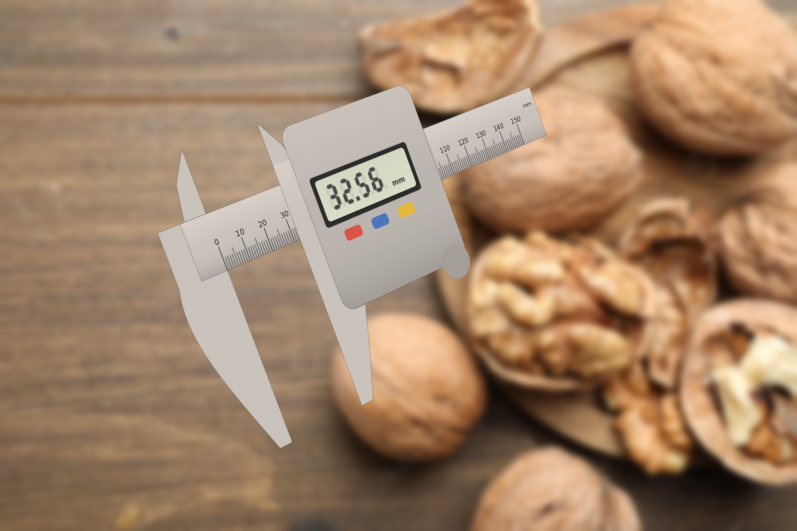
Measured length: 32.56 mm
